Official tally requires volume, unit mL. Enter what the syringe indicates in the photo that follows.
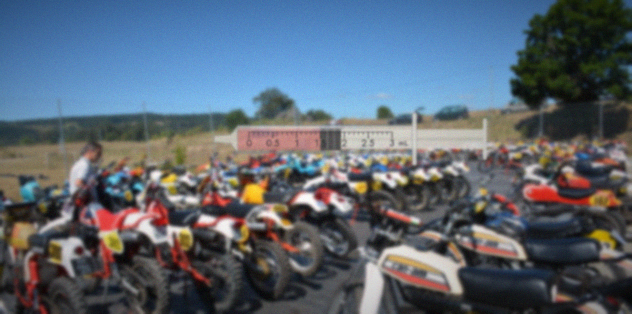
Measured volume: 1.5 mL
